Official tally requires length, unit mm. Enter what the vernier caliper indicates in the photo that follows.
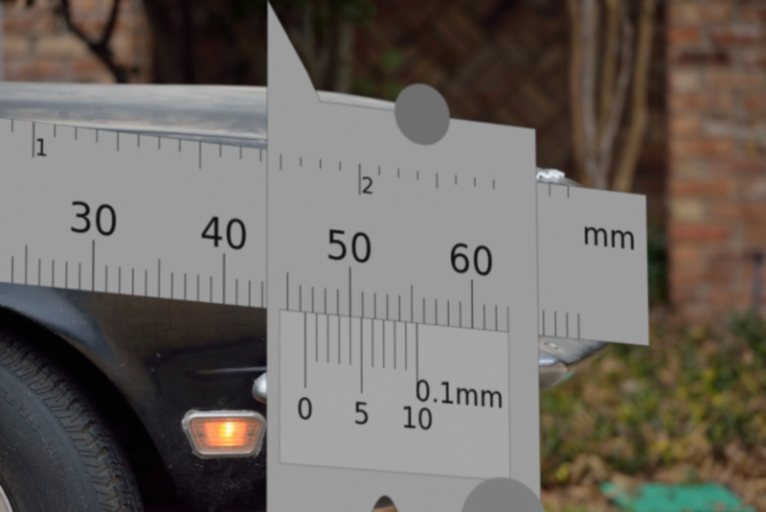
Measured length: 46.4 mm
